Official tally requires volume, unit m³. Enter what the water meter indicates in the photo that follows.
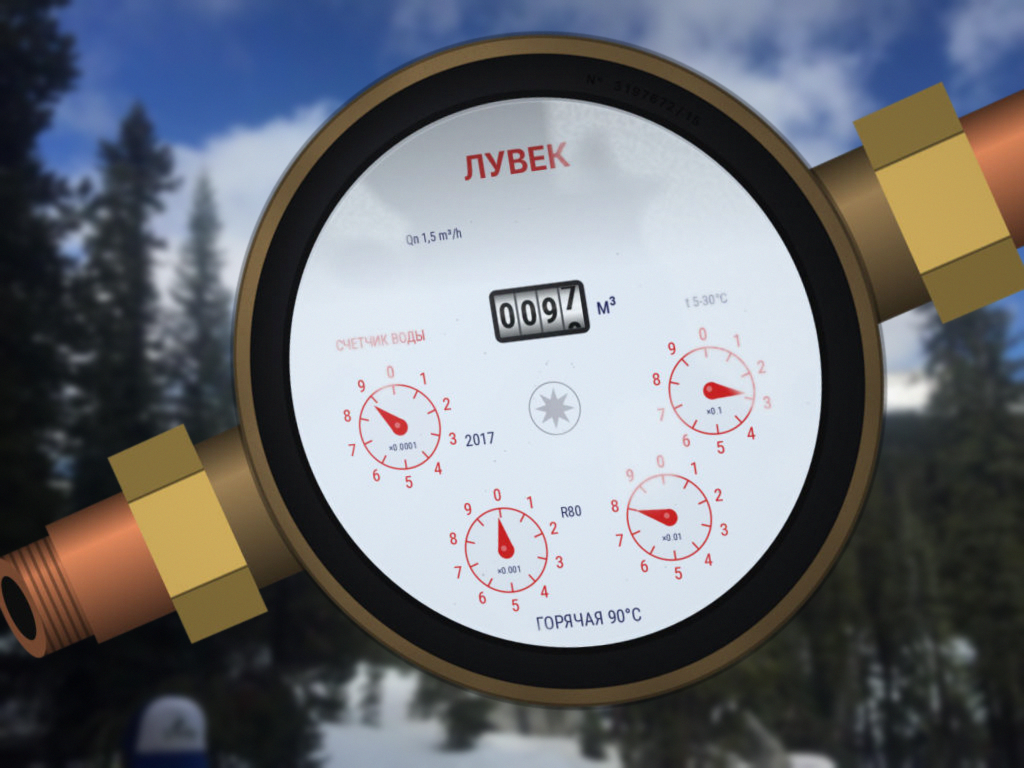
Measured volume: 97.2798 m³
